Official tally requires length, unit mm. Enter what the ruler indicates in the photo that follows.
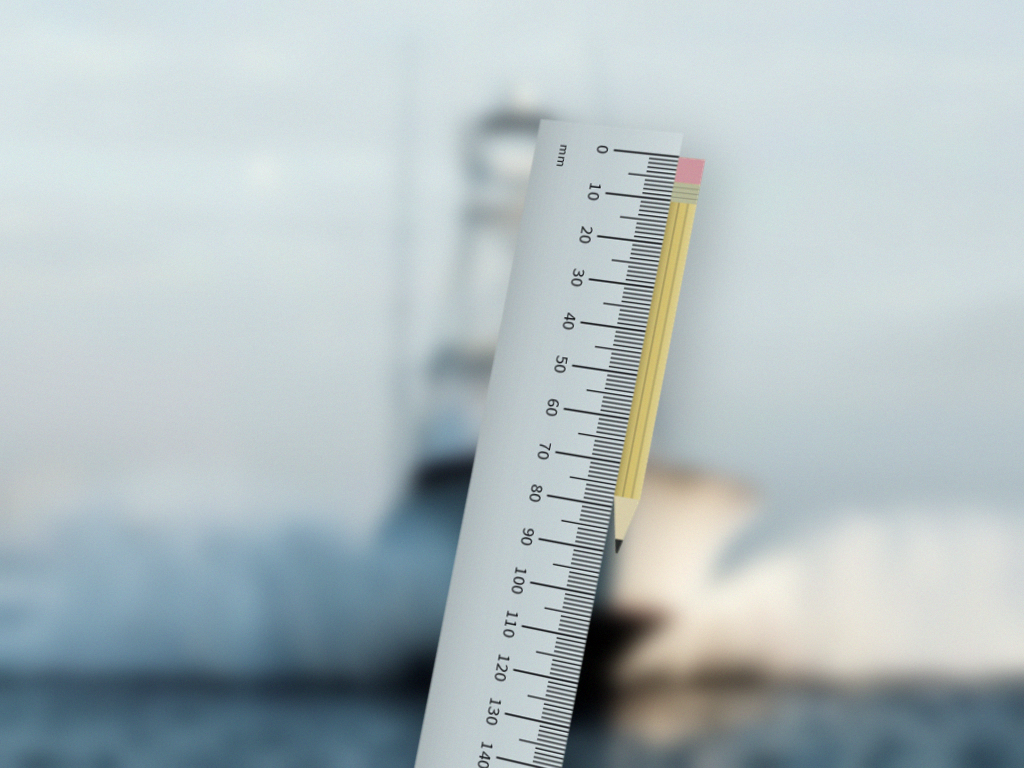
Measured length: 90 mm
